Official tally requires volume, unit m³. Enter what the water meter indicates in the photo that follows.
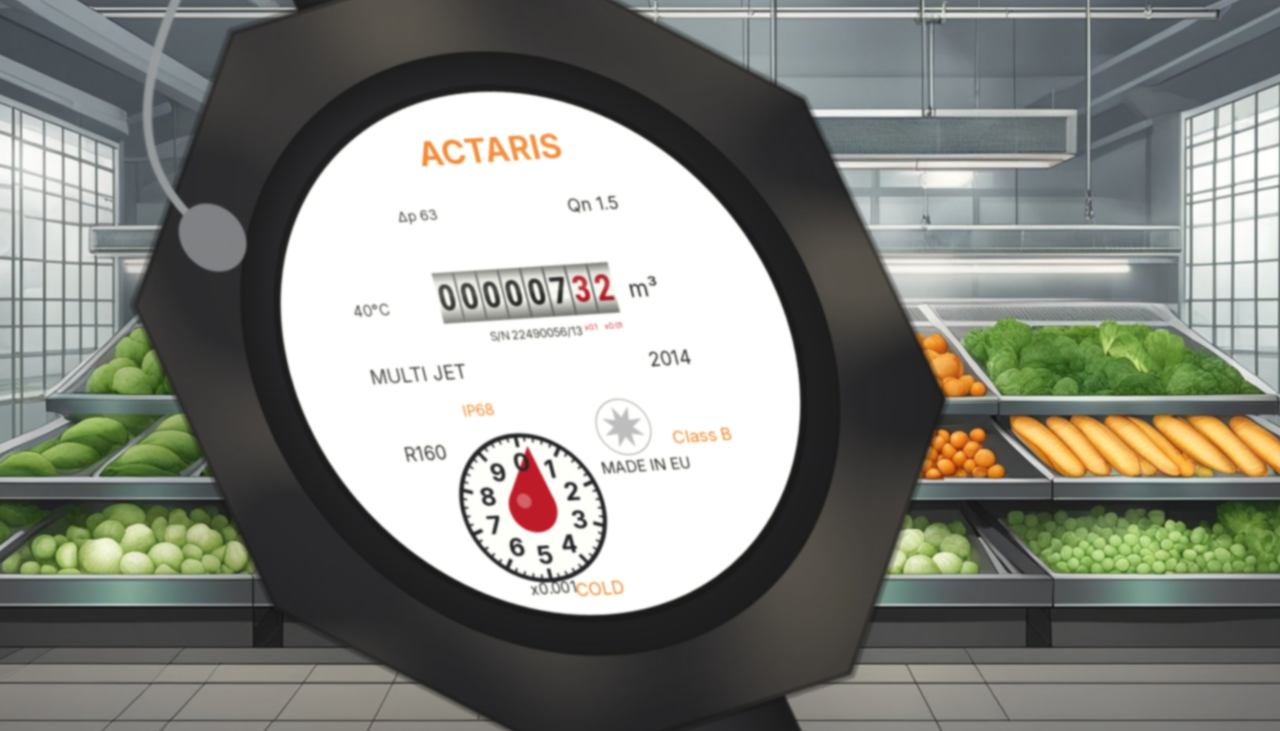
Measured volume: 7.320 m³
